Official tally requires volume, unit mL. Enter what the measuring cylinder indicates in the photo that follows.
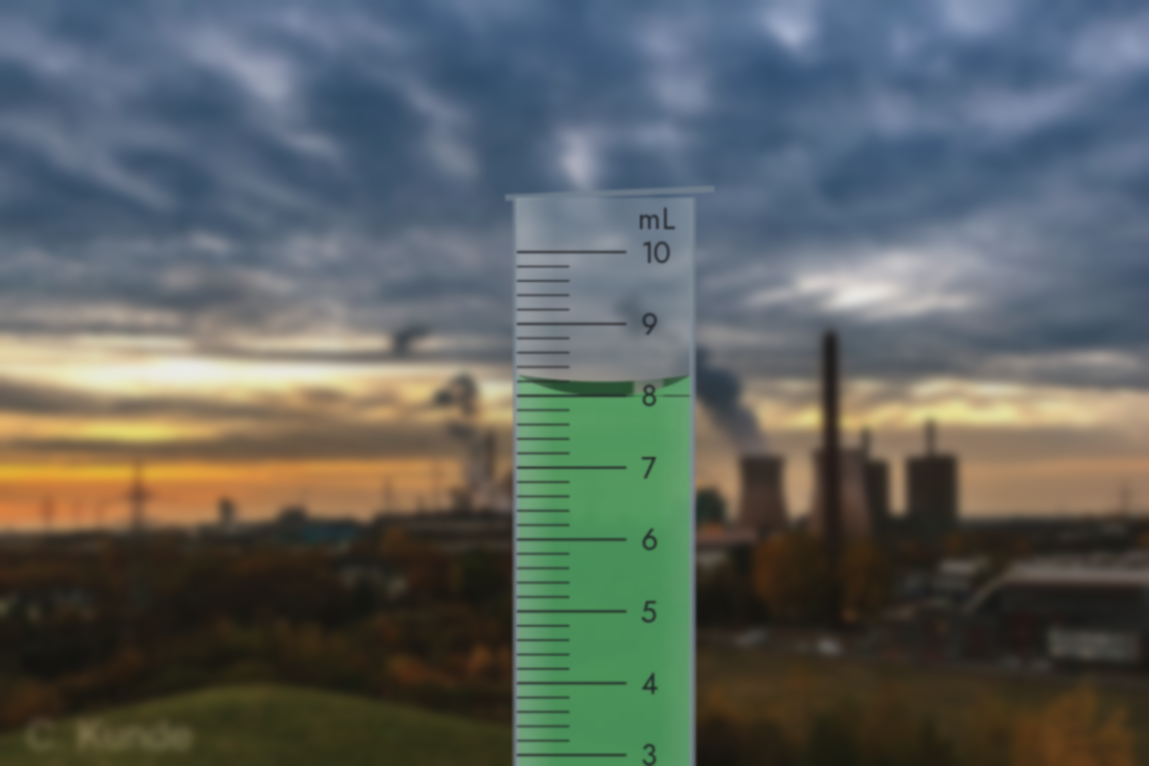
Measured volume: 8 mL
